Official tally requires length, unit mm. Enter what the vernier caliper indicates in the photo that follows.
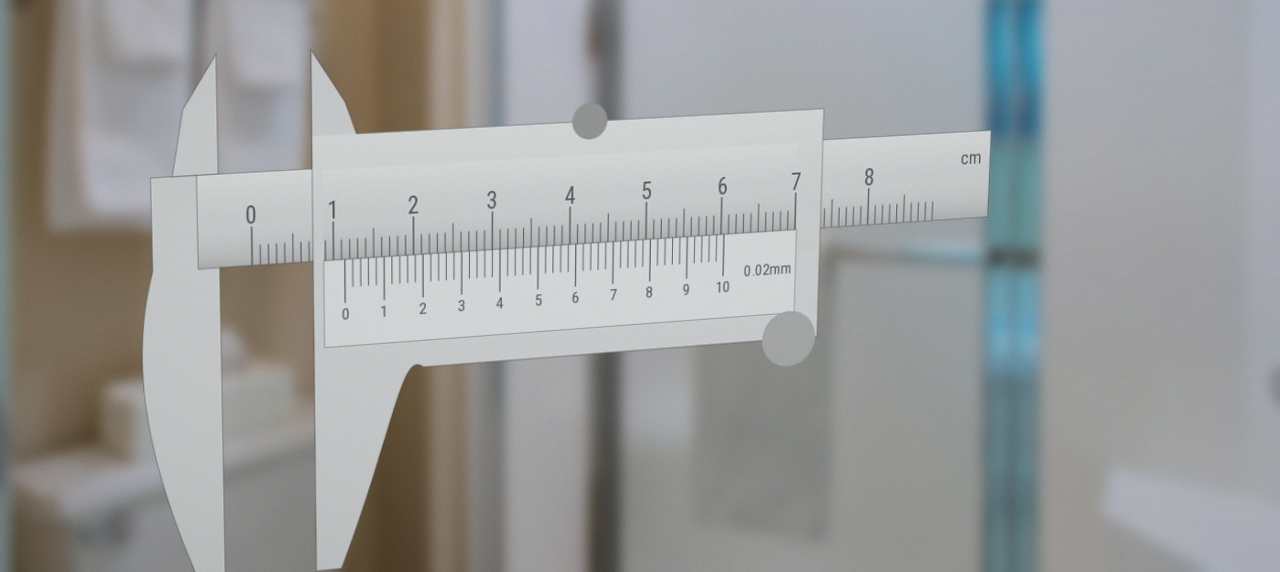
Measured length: 11.4 mm
